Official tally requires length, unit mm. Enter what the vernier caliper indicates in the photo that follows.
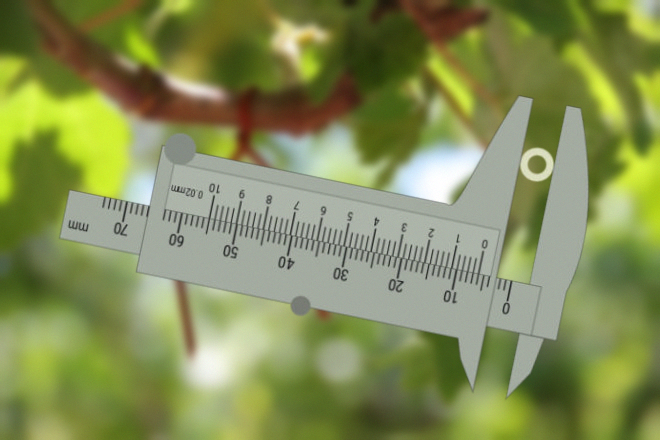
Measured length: 6.0 mm
